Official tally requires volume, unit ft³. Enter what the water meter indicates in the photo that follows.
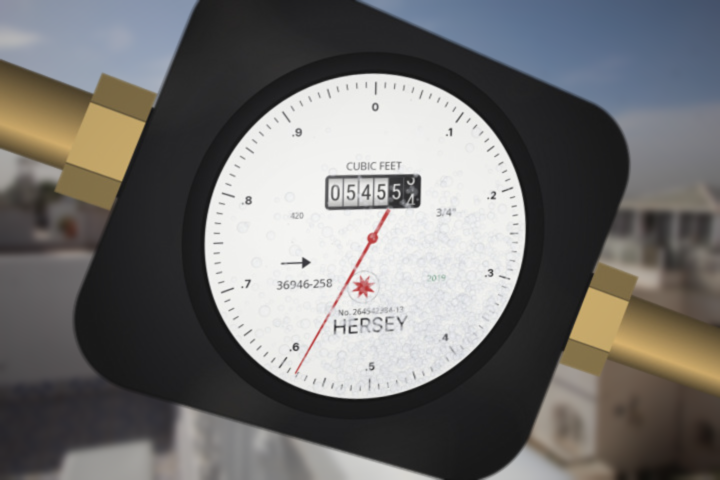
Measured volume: 54553.58 ft³
